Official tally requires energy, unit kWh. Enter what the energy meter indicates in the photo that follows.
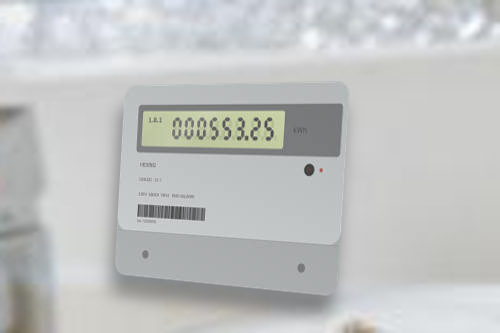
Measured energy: 553.25 kWh
